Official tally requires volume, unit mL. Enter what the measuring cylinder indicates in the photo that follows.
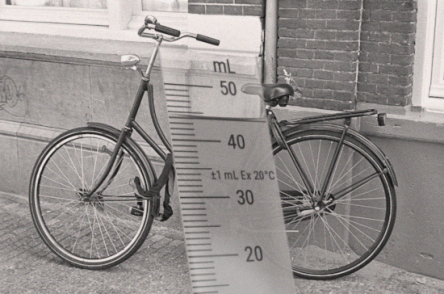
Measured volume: 44 mL
